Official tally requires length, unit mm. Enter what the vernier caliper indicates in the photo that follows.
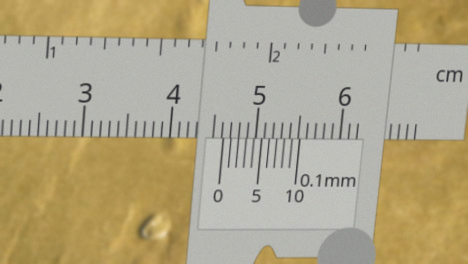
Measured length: 46.2 mm
